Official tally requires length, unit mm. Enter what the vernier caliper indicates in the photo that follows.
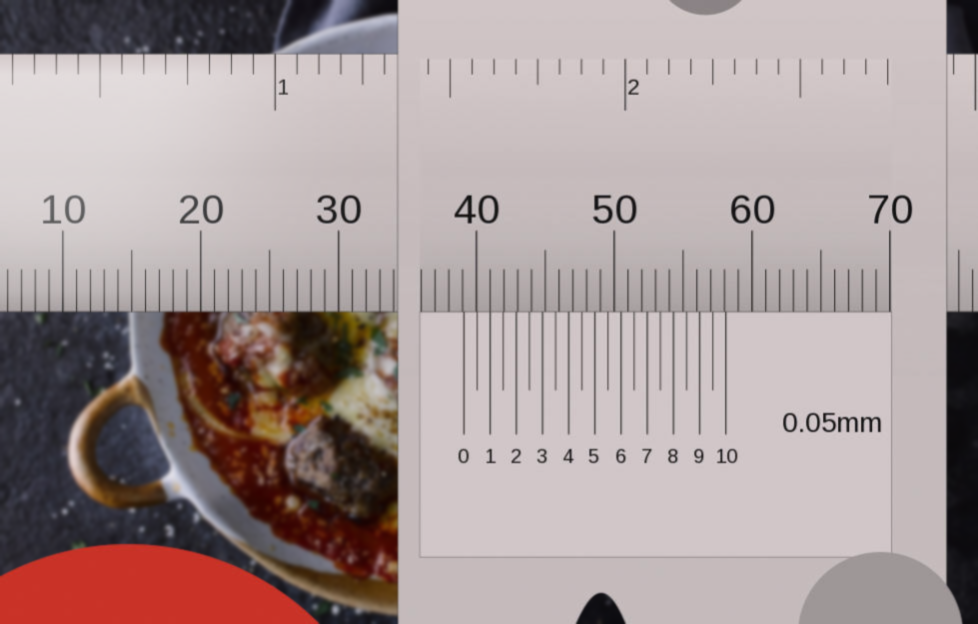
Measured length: 39.1 mm
